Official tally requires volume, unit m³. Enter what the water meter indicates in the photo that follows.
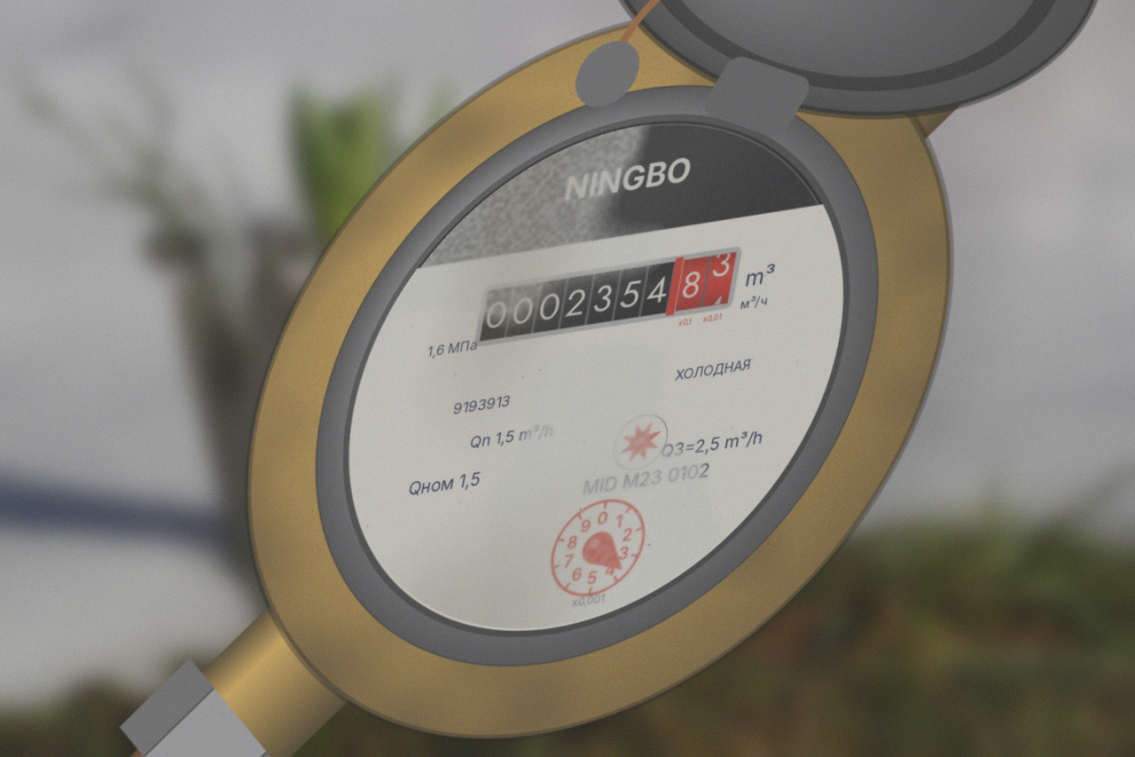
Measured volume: 2354.833 m³
